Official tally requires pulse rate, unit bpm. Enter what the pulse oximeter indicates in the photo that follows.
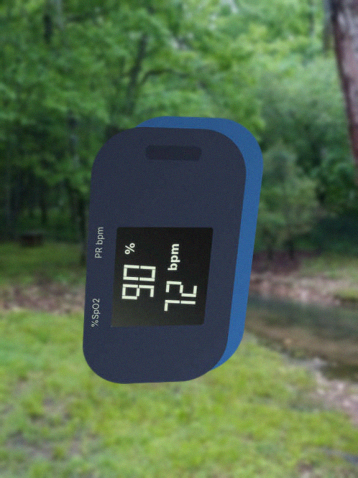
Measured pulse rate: 72 bpm
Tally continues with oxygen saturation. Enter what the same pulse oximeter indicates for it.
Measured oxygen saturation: 90 %
